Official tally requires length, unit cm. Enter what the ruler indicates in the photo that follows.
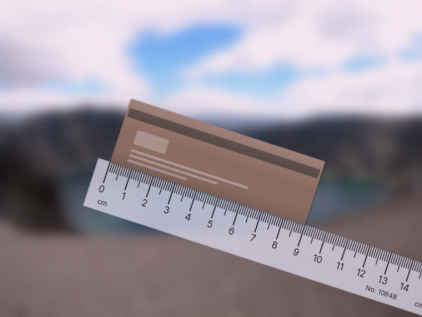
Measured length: 9 cm
